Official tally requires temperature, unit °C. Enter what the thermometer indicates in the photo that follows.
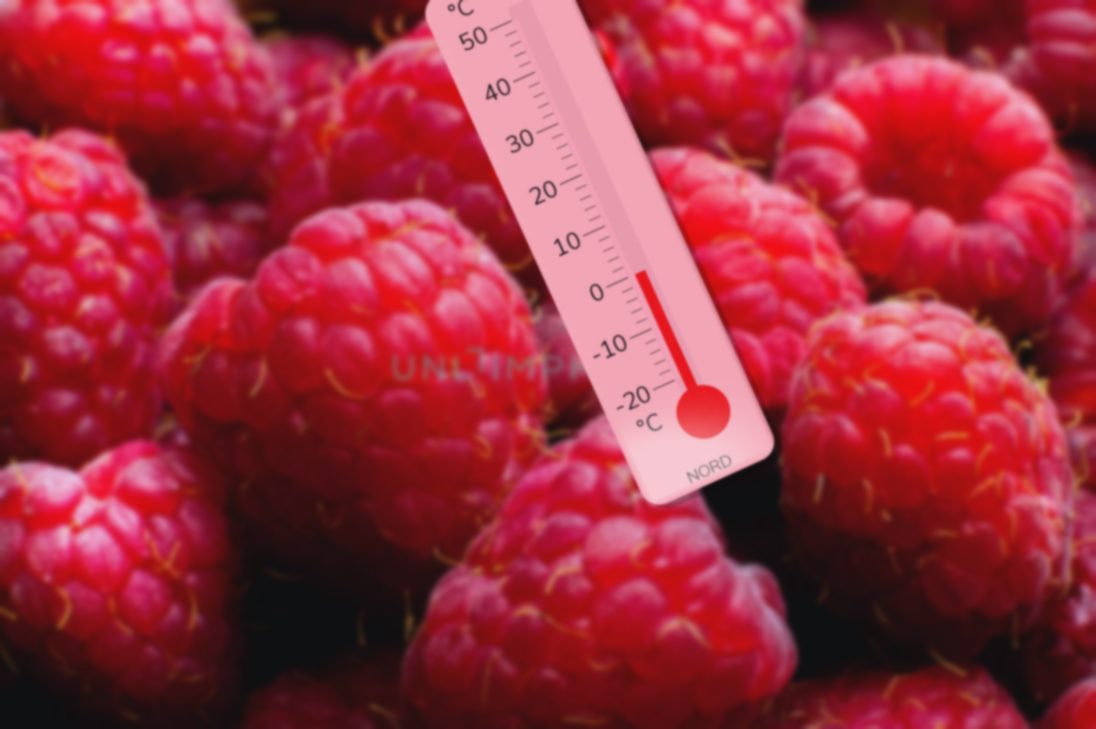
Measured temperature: 0 °C
